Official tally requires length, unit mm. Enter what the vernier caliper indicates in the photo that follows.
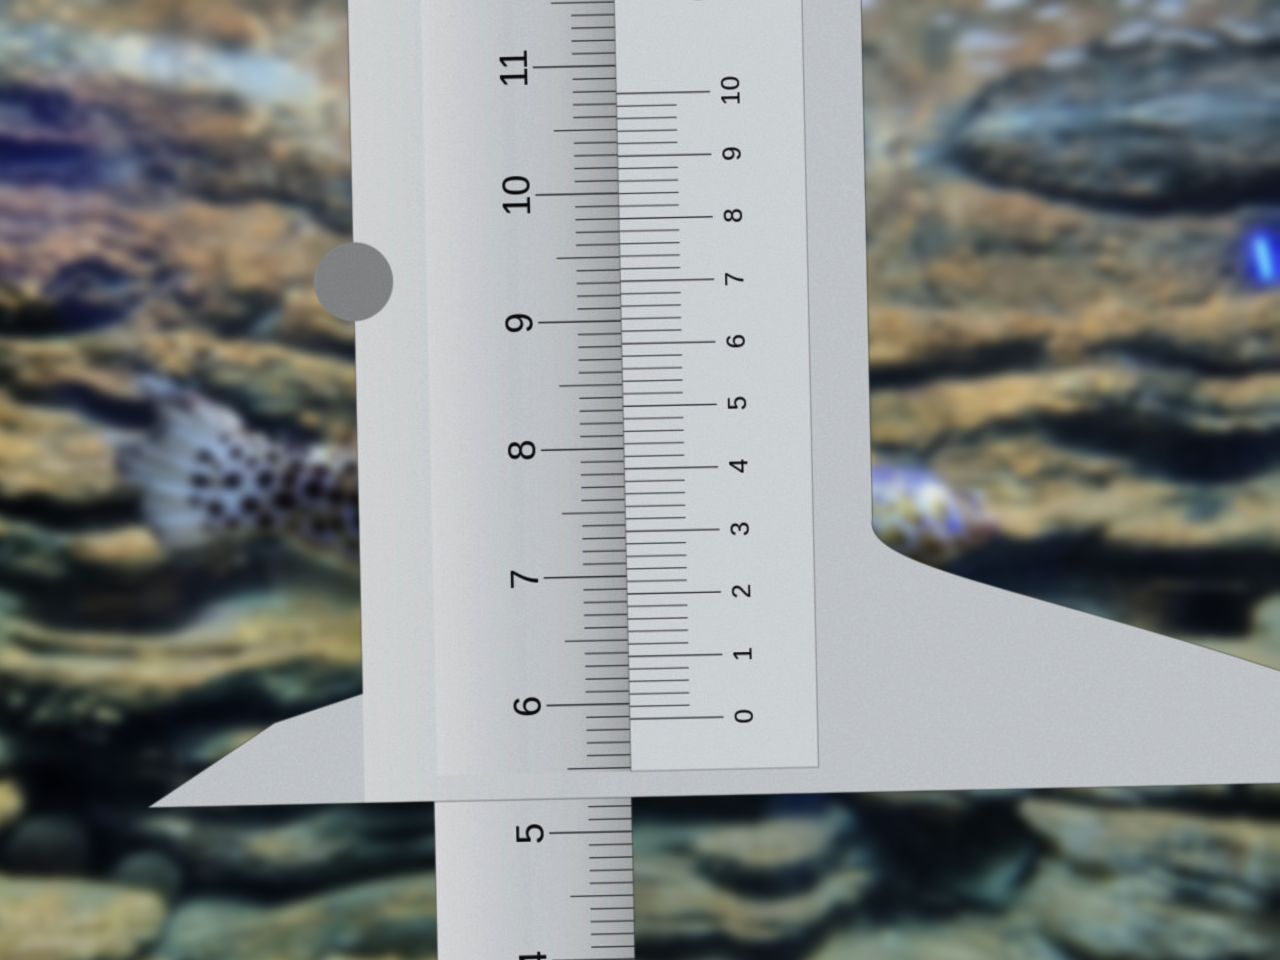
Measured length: 58.8 mm
